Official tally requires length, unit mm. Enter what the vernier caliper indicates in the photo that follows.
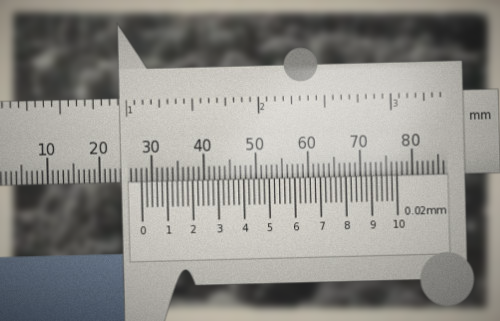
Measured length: 28.0 mm
